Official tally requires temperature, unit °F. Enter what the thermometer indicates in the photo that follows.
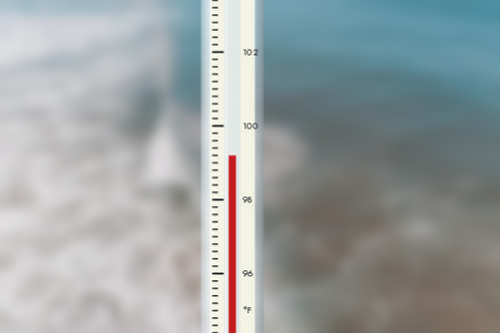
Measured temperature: 99.2 °F
